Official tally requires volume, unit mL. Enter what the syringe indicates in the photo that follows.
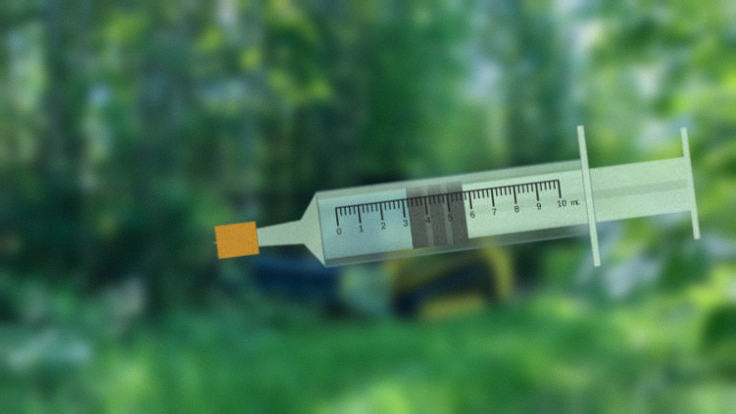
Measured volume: 3.2 mL
